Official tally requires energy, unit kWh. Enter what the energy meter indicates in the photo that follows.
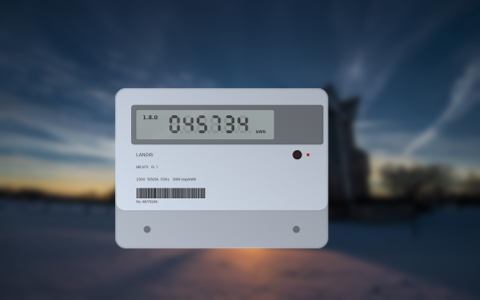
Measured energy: 45734 kWh
